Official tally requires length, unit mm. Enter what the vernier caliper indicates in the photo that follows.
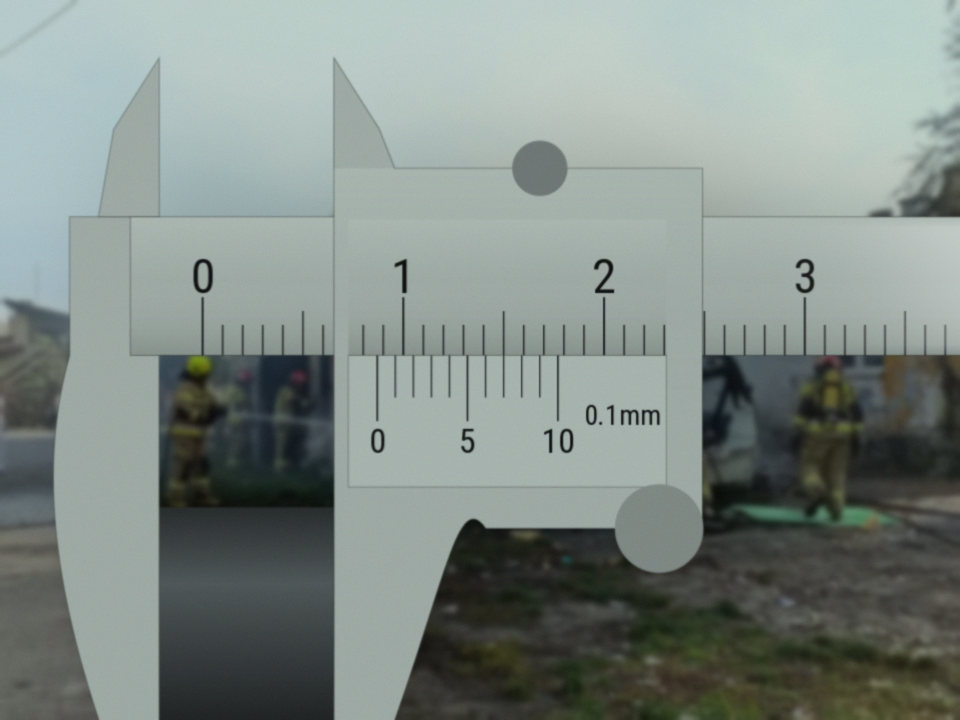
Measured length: 8.7 mm
